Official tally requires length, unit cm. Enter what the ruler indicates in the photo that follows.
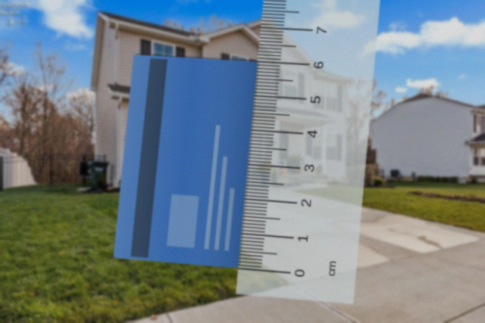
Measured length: 6 cm
